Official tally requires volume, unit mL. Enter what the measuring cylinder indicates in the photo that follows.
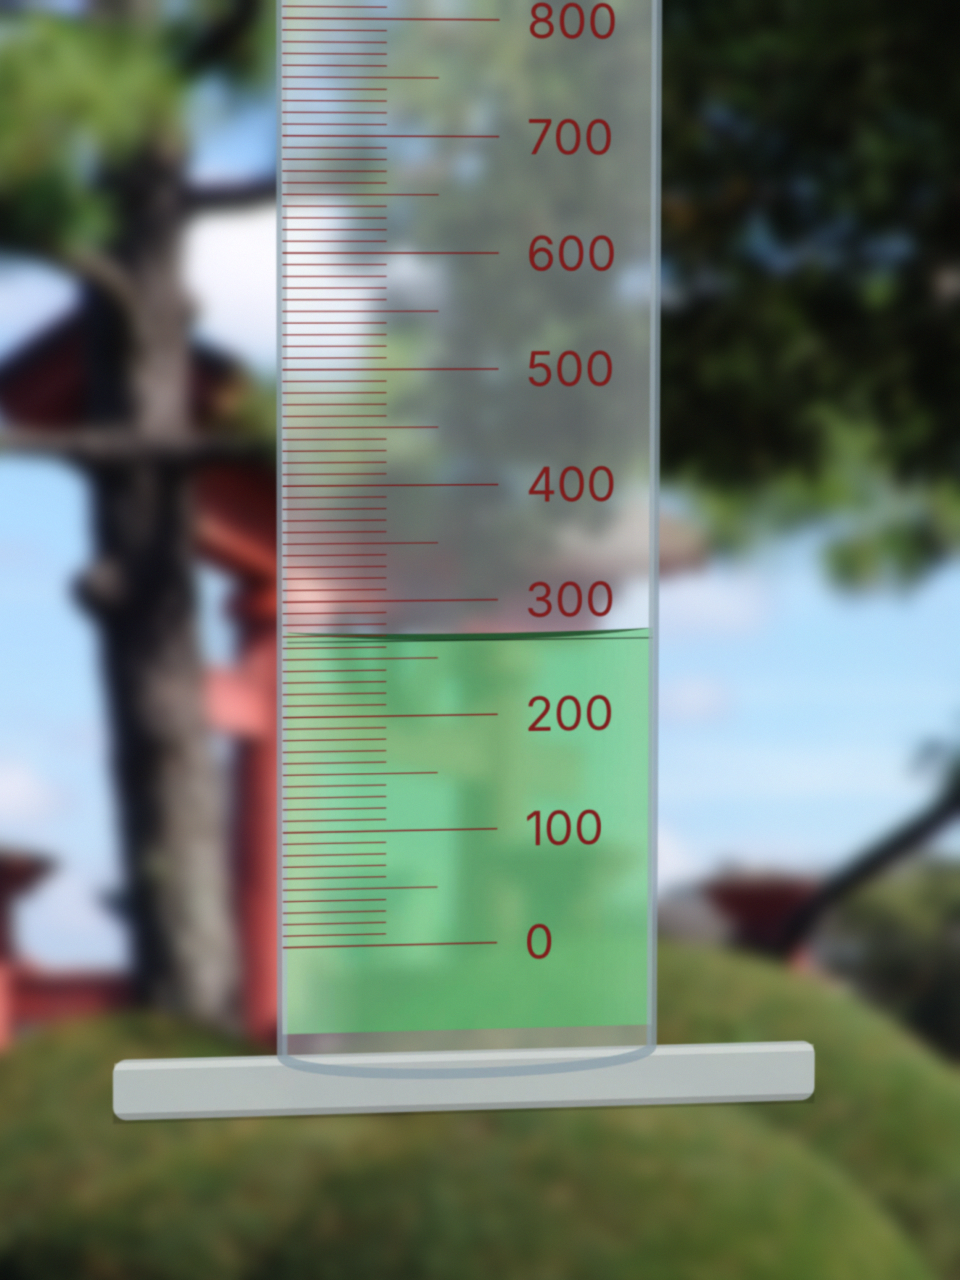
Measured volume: 265 mL
